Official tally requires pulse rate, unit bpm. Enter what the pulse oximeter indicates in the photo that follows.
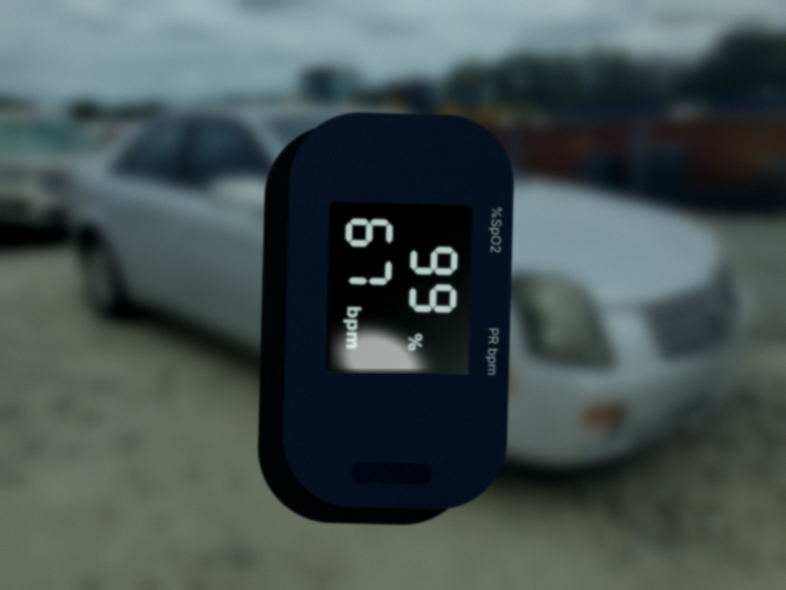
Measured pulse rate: 67 bpm
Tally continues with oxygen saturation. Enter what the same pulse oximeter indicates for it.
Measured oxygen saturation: 99 %
